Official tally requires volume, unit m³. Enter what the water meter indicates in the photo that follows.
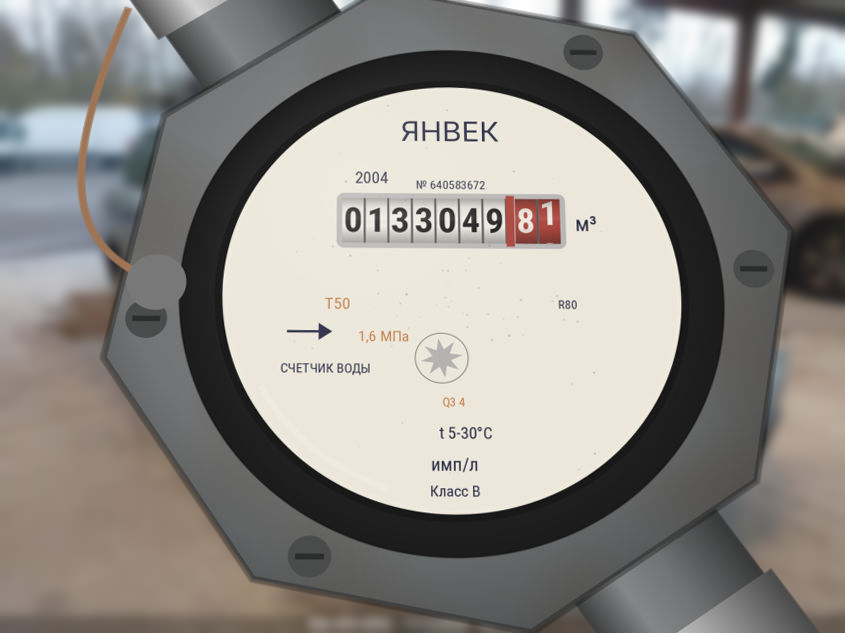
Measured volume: 133049.81 m³
